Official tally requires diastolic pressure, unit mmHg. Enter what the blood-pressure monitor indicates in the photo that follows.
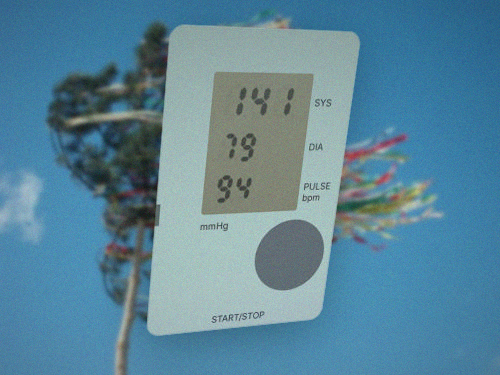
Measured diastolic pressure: 79 mmHg
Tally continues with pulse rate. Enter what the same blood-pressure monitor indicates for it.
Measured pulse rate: 94 bpm
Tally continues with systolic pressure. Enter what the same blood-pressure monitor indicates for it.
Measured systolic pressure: 141 mmHg
